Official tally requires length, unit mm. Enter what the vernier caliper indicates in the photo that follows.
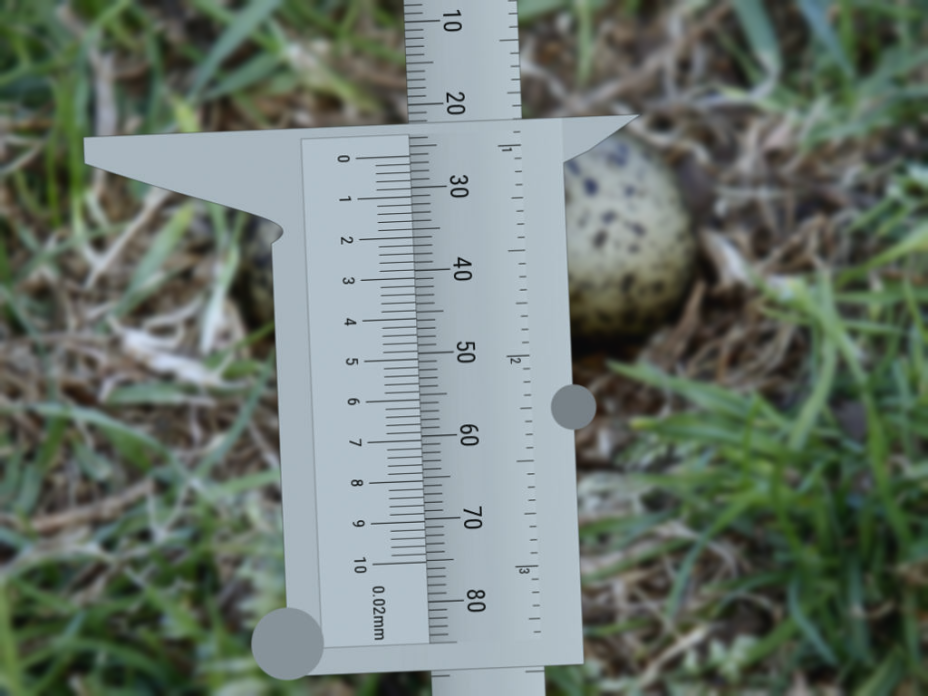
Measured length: 26.2 mm
